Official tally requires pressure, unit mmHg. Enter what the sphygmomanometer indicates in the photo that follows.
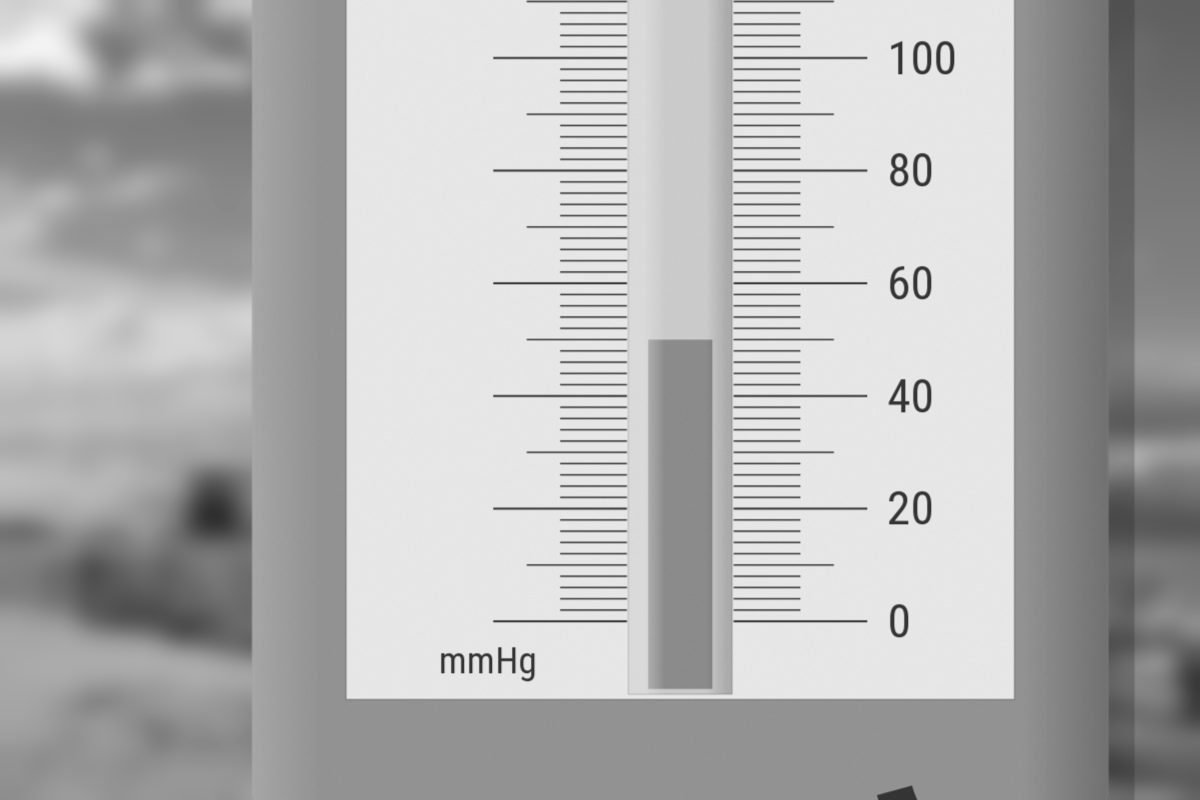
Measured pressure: 50 mmHg
